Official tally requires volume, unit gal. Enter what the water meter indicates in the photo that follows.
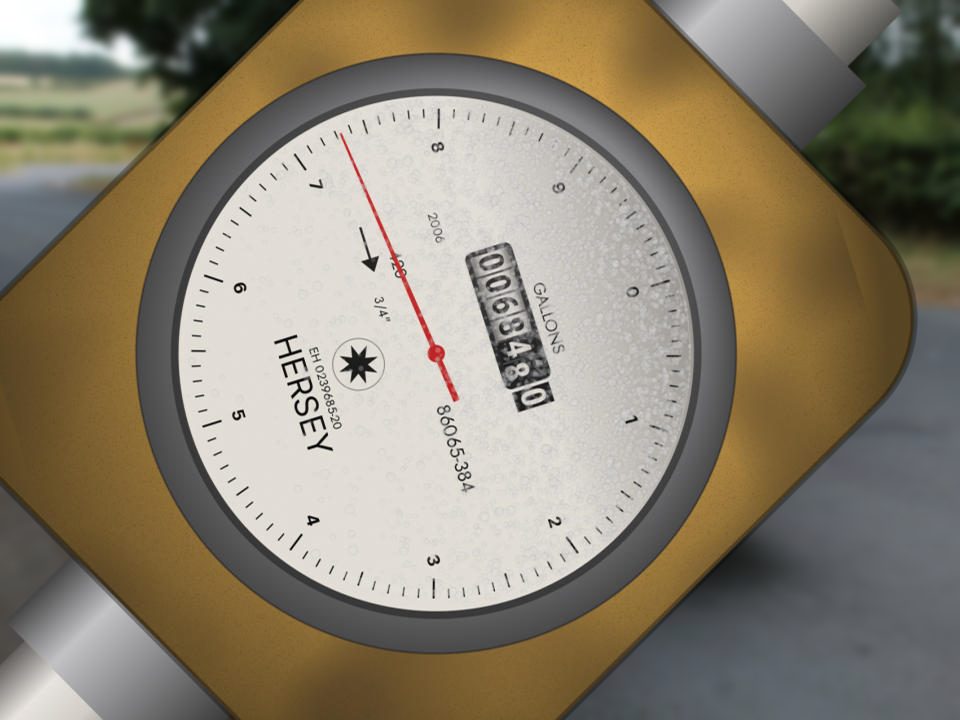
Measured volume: 68477.3 gal
